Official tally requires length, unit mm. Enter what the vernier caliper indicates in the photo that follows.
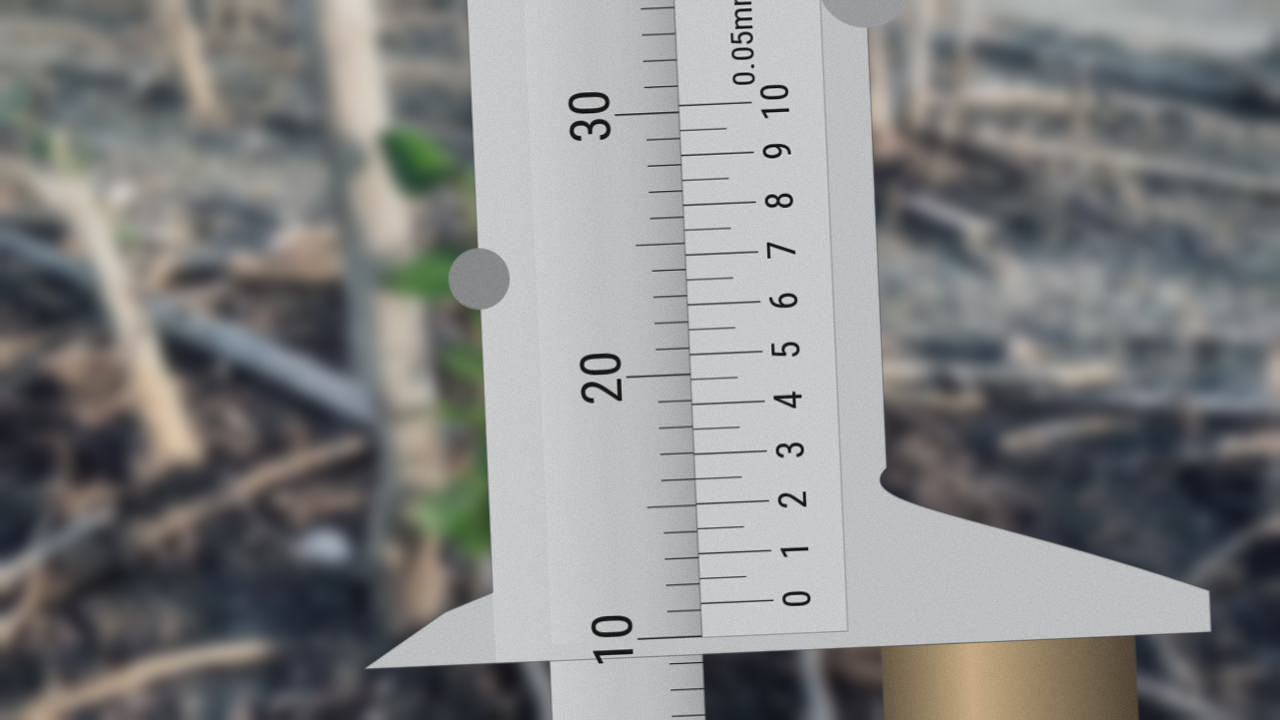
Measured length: 11.25 mm
